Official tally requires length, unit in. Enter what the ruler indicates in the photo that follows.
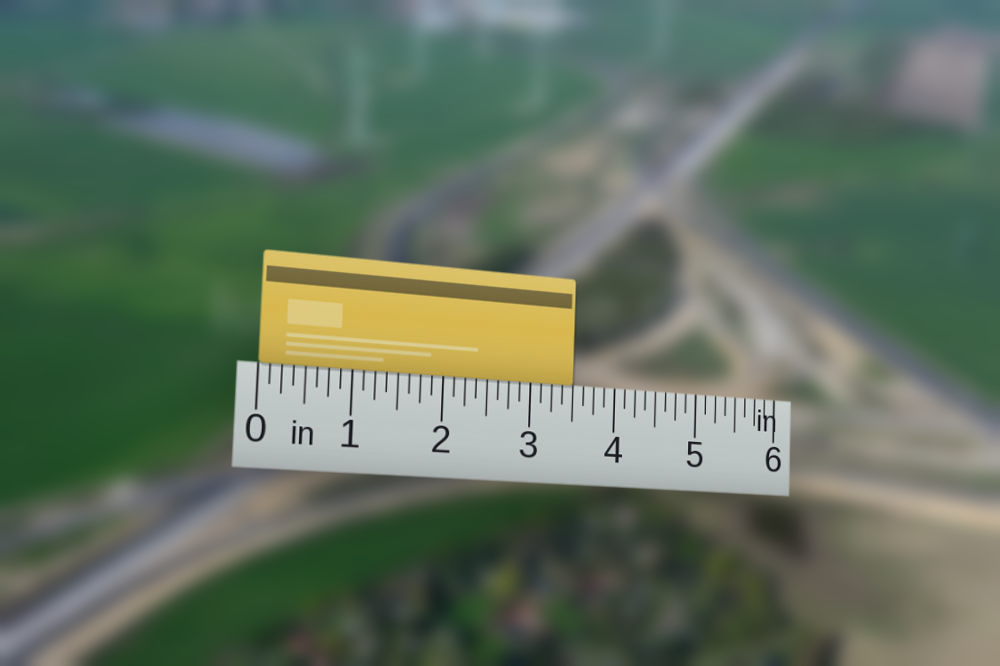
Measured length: 3.5 in
